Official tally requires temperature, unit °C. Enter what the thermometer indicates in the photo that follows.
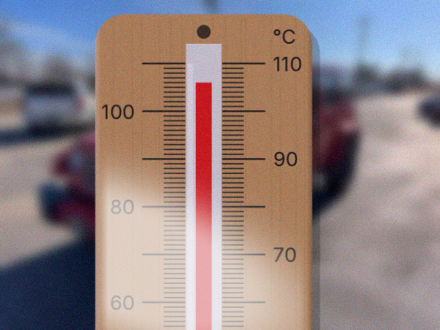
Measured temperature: 106 °C
